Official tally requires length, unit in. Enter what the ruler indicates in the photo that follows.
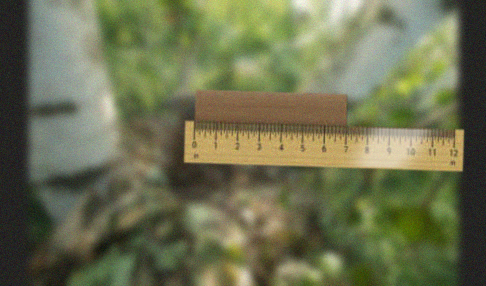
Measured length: 7 in
